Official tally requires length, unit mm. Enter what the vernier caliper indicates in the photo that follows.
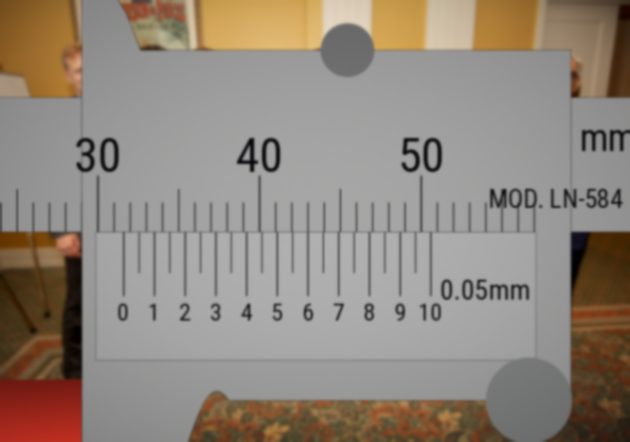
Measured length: 31.6 mm
